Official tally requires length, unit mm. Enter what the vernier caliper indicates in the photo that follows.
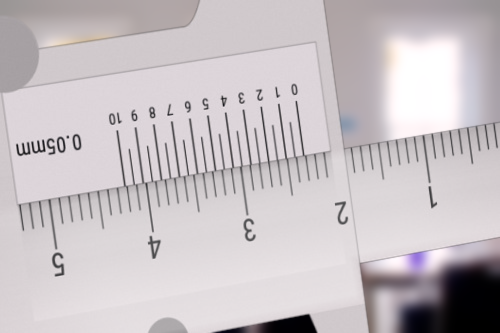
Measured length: 23.2 mm
